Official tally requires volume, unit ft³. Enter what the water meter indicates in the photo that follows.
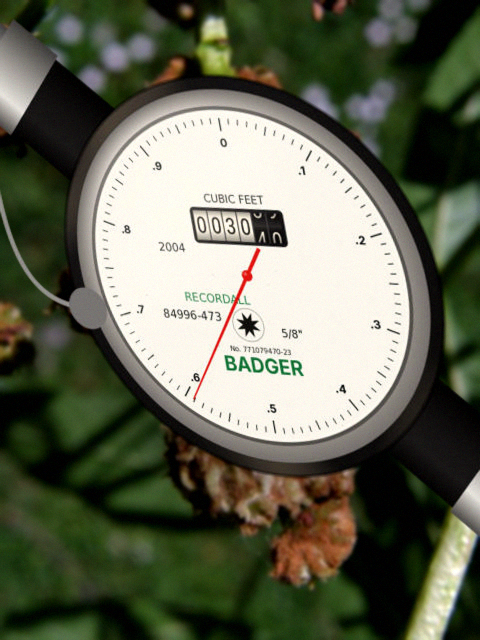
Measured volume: 3039.59 ft³
